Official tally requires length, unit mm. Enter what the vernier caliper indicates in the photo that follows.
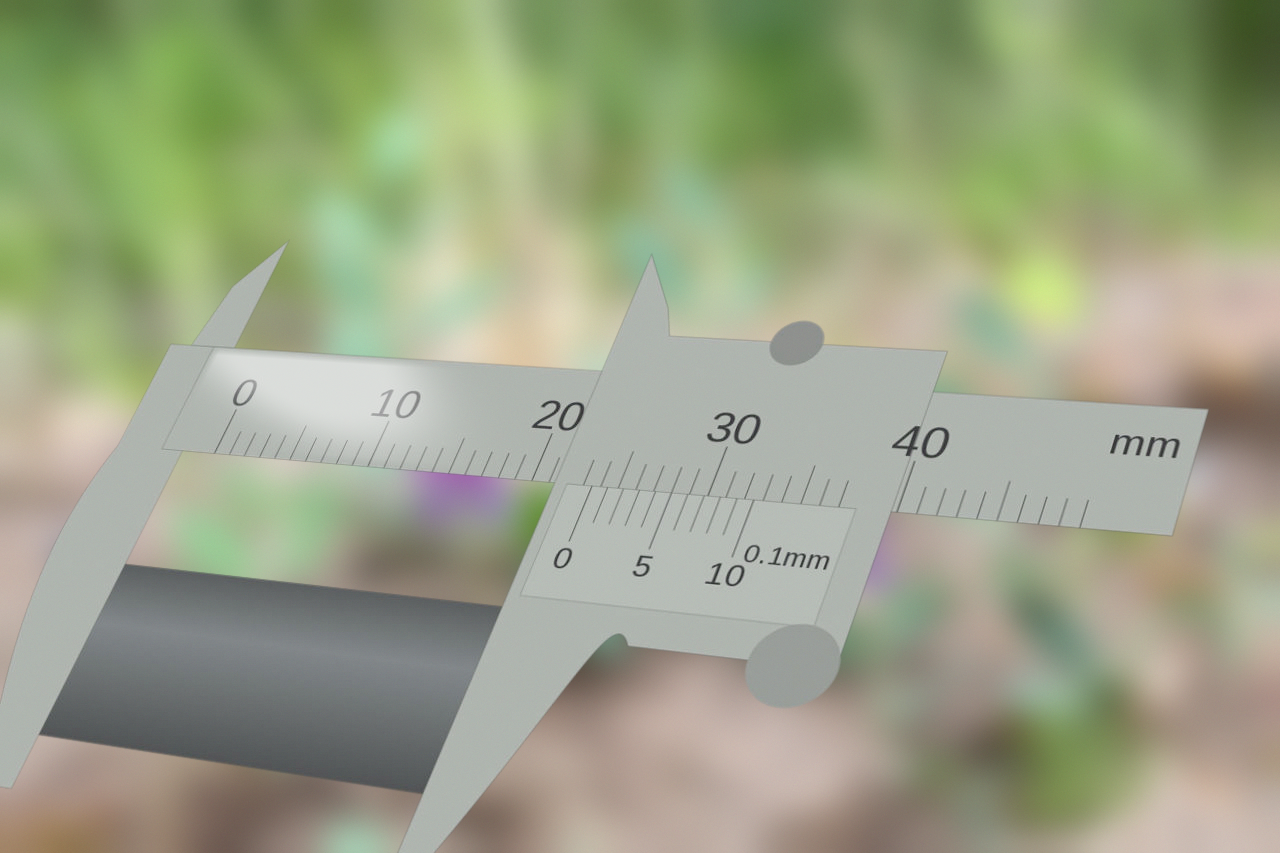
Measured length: 23.5 mm
